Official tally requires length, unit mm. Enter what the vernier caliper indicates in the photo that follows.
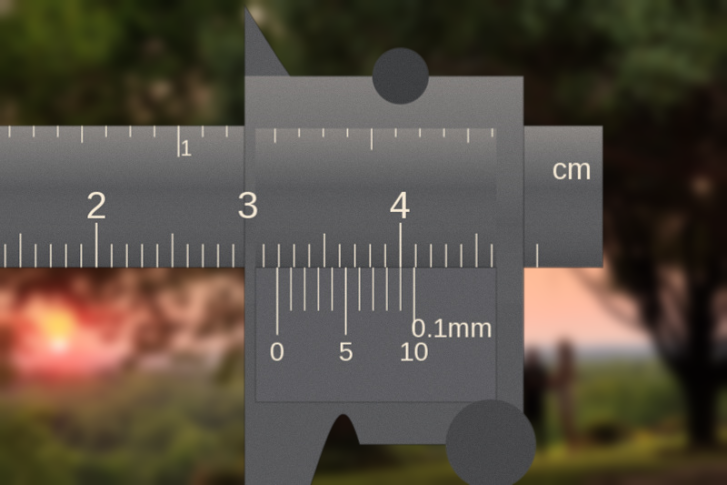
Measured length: 31.9 mm
